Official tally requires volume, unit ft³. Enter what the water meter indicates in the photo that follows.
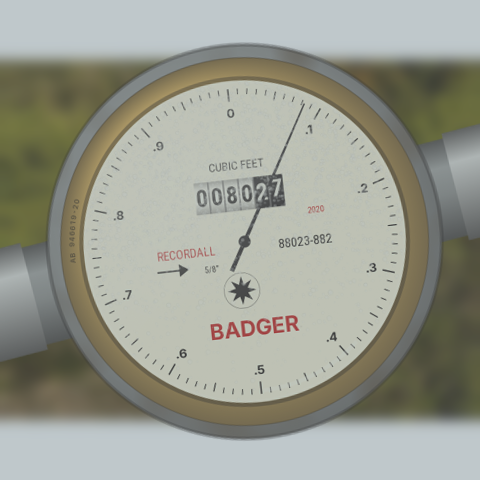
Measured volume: 8027.08 ft³
